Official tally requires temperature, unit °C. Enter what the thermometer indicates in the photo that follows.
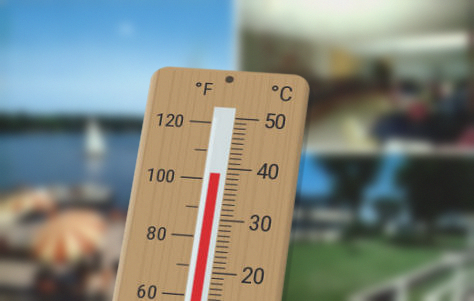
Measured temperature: 39 °C
